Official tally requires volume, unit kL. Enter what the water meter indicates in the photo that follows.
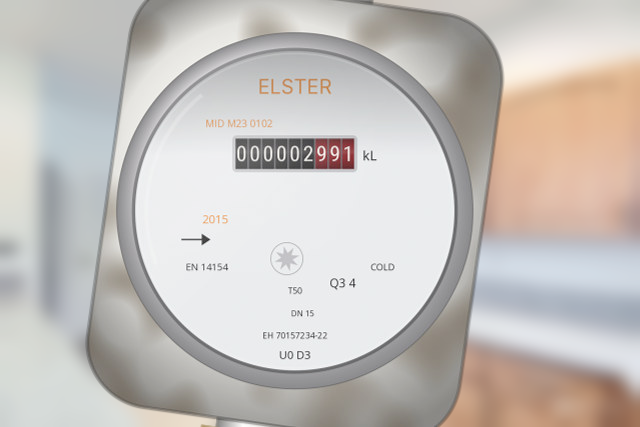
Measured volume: 2.991 kL
